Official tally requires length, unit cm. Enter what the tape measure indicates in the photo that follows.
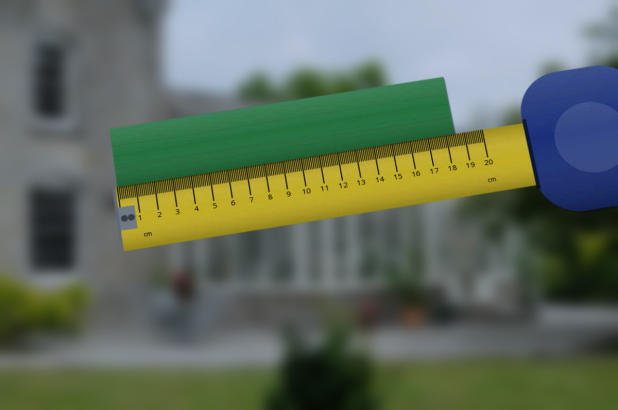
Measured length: 18.5 cm
